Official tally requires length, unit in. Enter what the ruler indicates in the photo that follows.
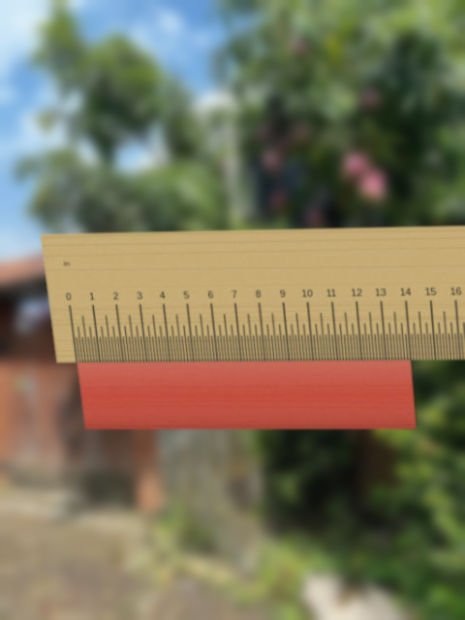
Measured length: 14 in
